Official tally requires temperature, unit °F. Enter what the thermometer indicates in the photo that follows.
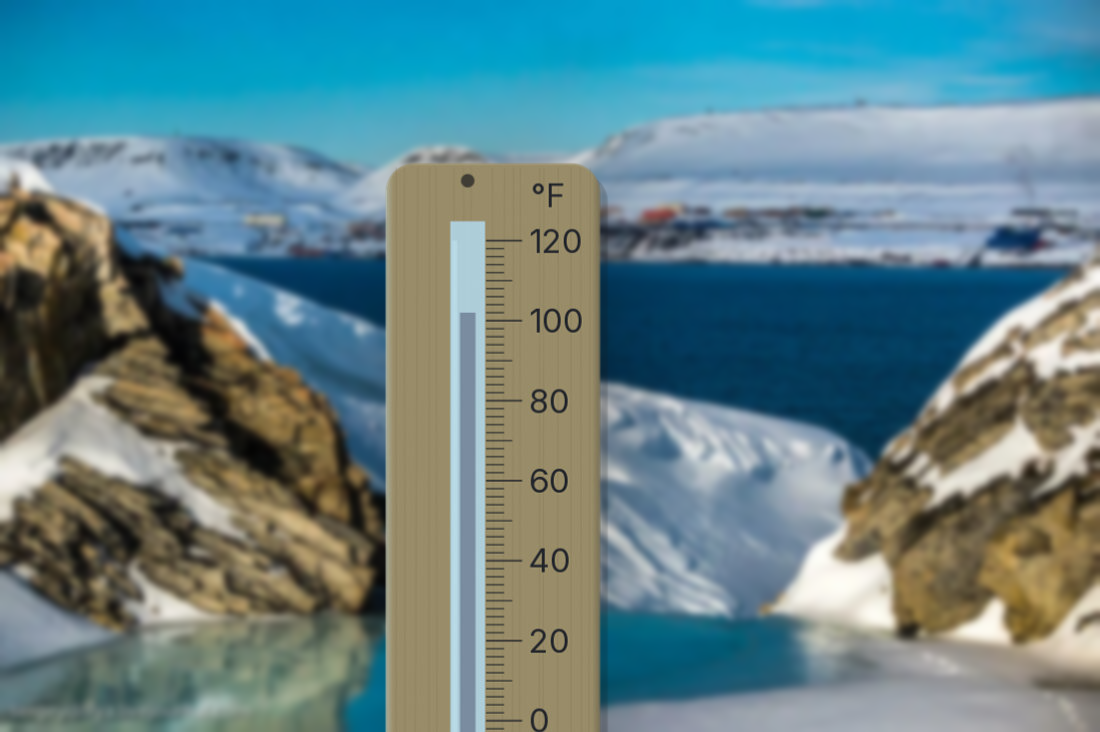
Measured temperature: 102 °F
